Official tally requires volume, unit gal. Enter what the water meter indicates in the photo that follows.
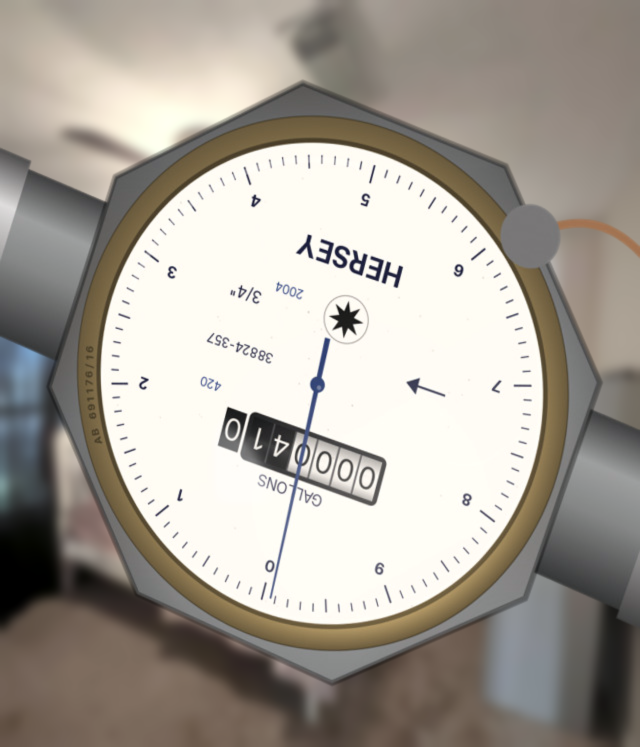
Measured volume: 409.9 gal
